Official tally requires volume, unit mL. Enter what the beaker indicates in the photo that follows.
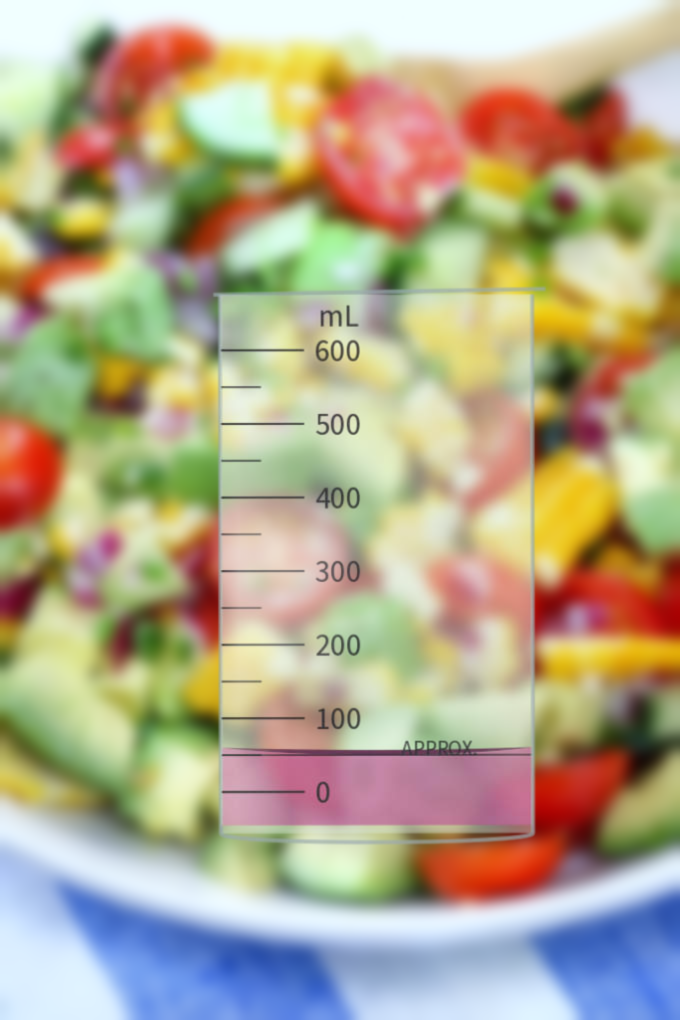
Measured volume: 50 mL
